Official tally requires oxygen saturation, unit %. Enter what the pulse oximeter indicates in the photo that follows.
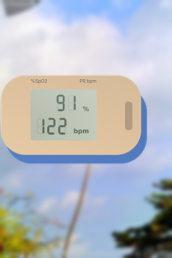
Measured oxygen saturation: 91 %
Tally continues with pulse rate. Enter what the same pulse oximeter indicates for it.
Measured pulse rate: 122 bpm
